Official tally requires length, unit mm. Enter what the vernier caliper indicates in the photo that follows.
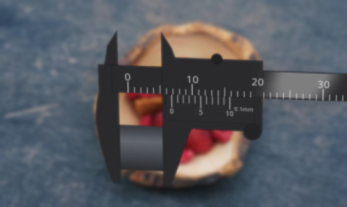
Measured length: 6.8 mm
